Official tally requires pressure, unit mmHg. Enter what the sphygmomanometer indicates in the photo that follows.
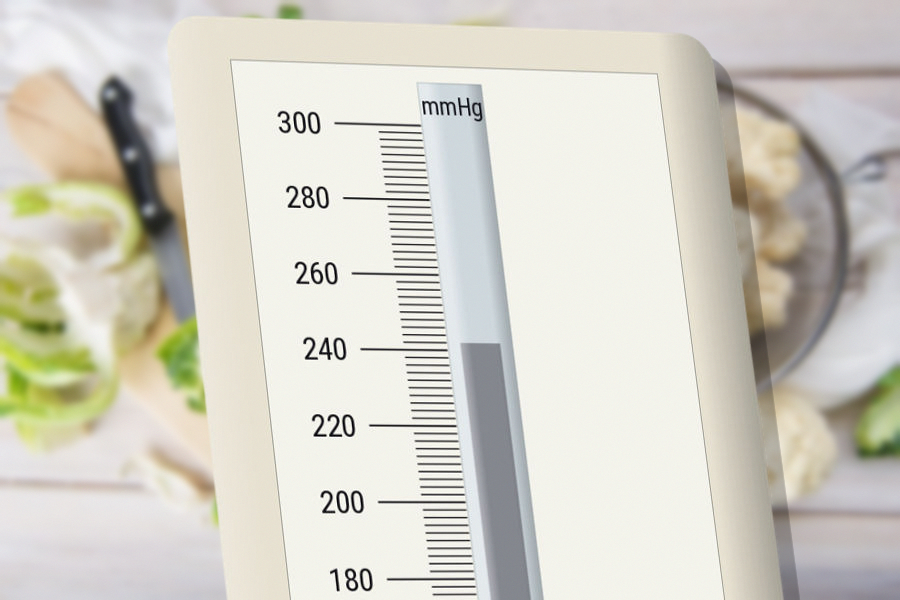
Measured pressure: 242 mmHg
